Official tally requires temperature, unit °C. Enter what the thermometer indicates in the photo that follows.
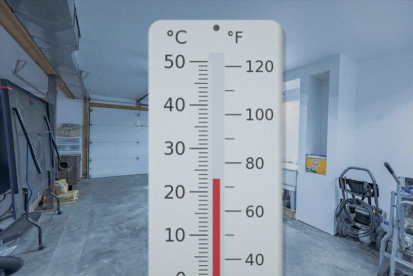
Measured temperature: 23 °C
